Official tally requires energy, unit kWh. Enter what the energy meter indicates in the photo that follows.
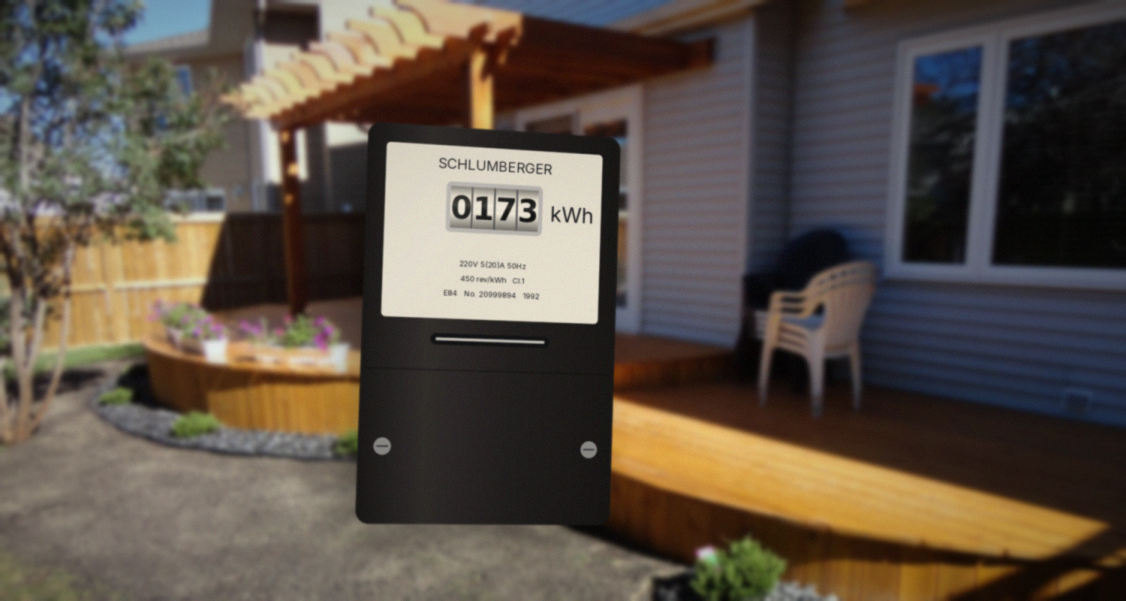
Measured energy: 173 kWh
